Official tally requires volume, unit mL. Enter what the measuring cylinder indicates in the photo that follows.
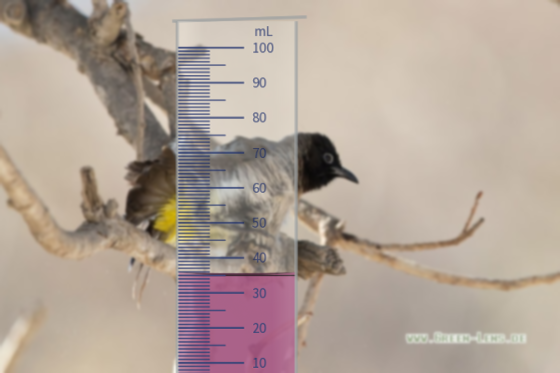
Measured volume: 35 mL
